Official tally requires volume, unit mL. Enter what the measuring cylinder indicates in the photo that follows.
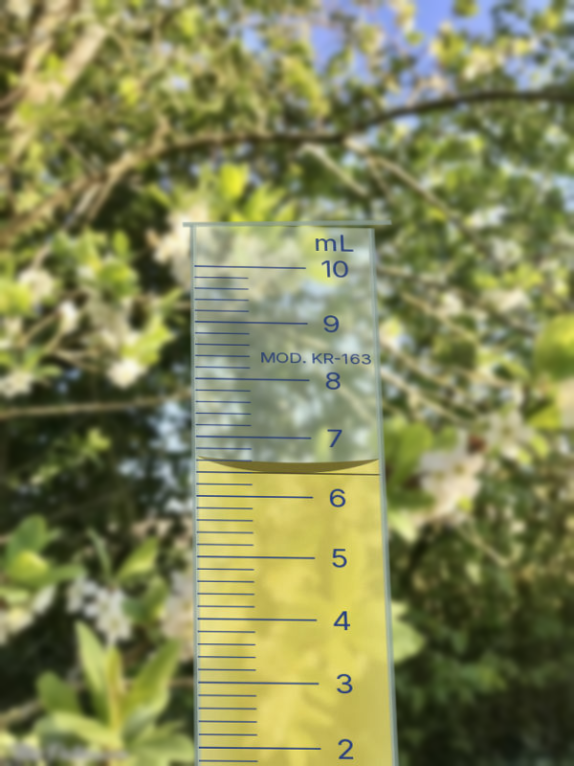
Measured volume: 6.4 mL
